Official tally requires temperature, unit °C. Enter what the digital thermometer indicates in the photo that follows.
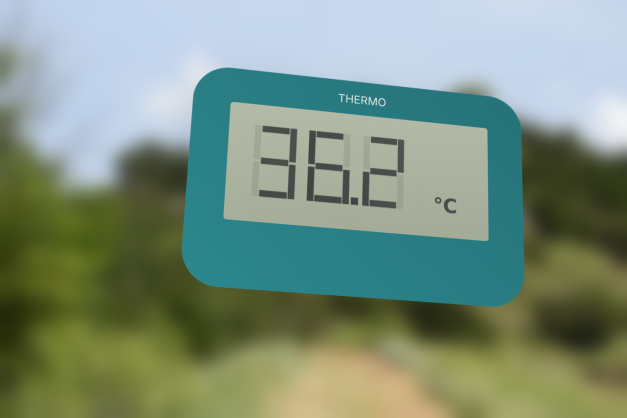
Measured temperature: 36.2 °C
